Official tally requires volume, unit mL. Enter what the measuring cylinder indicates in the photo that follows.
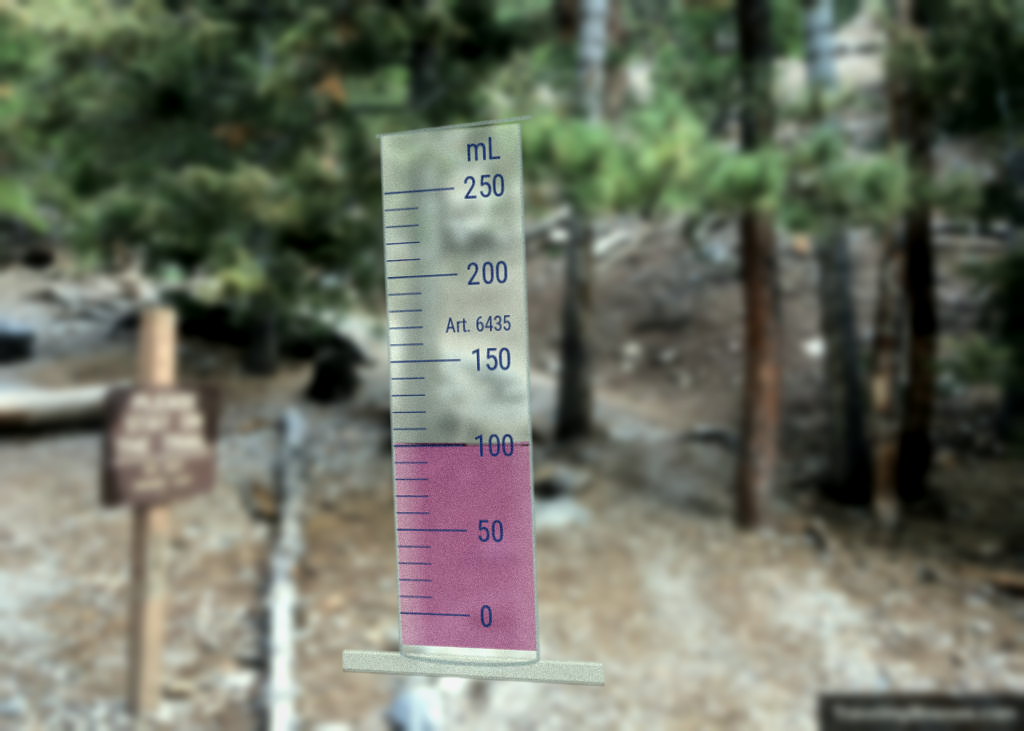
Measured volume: 100 mL
